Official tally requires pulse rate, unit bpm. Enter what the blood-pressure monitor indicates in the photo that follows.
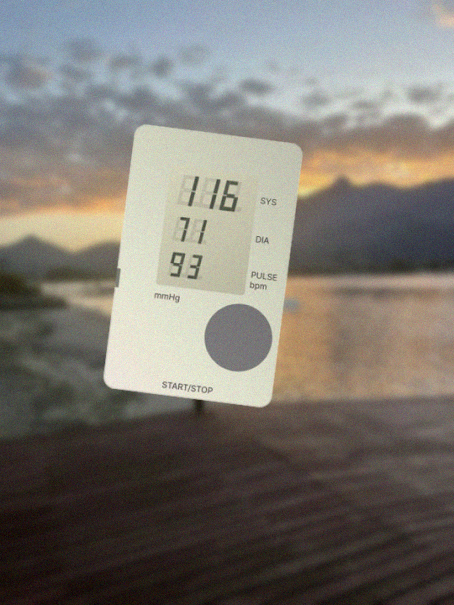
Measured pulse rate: 93 bpm
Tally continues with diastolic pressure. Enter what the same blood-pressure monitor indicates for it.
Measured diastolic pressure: 71 mmHg
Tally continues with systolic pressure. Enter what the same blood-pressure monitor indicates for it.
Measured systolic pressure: 116 mmHg
